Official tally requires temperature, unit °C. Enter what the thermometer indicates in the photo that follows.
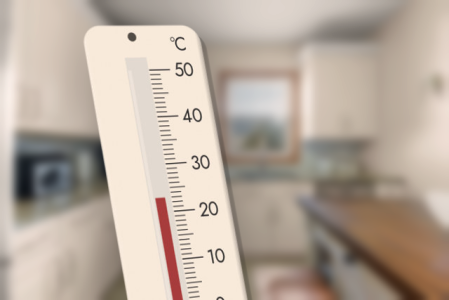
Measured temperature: 23 °C
